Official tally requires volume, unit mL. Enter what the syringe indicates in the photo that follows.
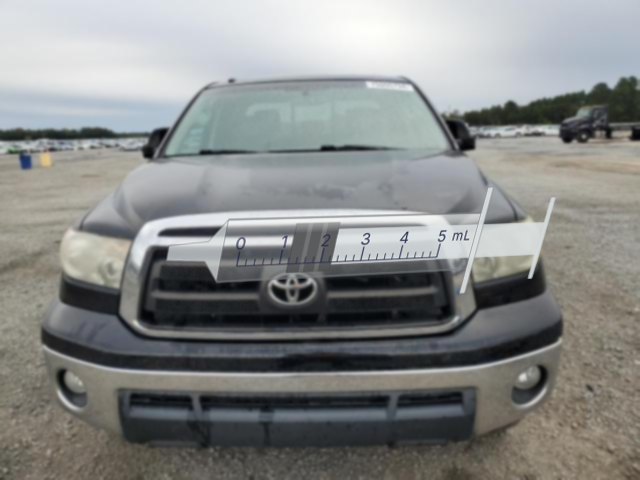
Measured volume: 1.2 mL
